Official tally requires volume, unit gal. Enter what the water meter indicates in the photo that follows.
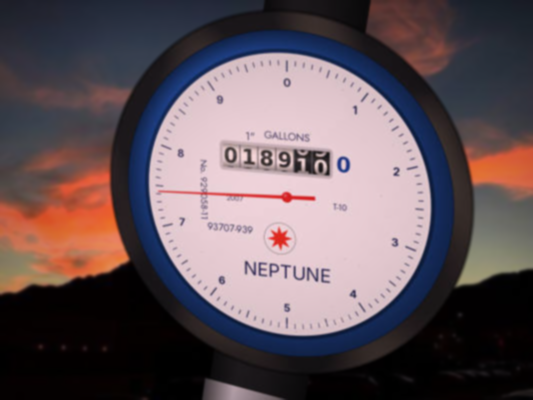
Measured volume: 189097.4 gal
